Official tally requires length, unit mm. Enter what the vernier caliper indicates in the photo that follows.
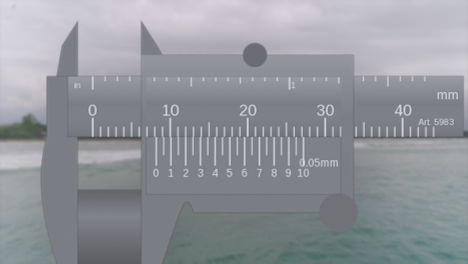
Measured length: 8.2 mm
